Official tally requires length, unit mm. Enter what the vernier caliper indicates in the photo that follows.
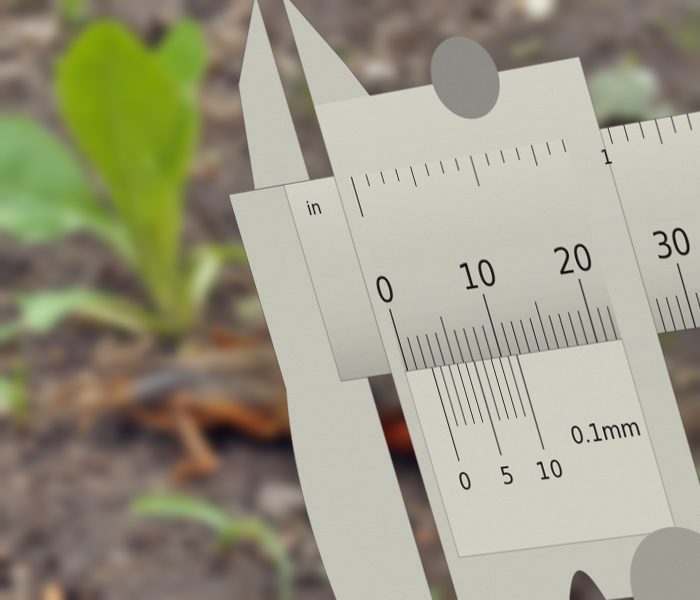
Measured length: 2.6 mm
